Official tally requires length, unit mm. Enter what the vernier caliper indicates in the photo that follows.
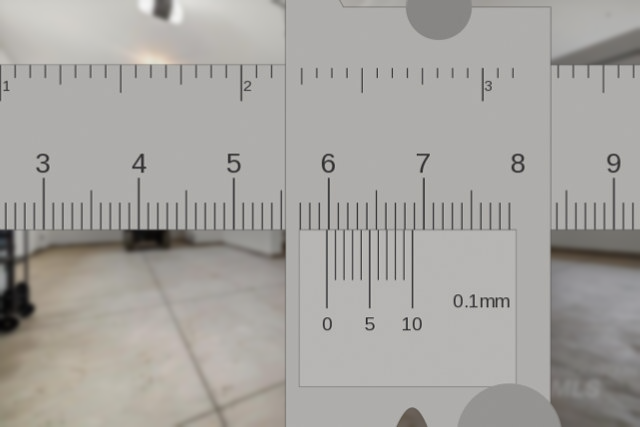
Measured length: 59.8 mm
